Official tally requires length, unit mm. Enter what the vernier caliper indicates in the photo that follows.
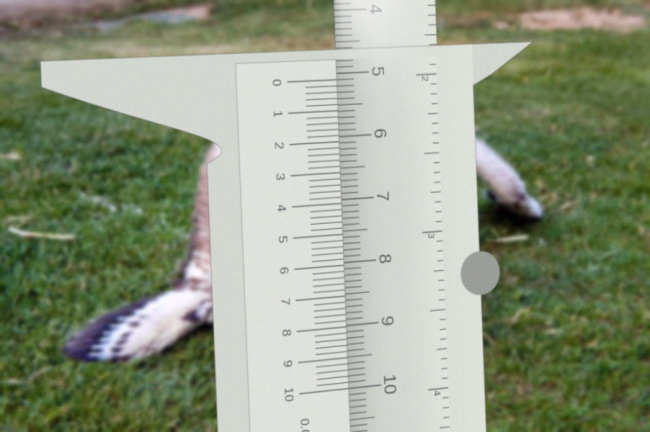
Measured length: 51.0 mm
